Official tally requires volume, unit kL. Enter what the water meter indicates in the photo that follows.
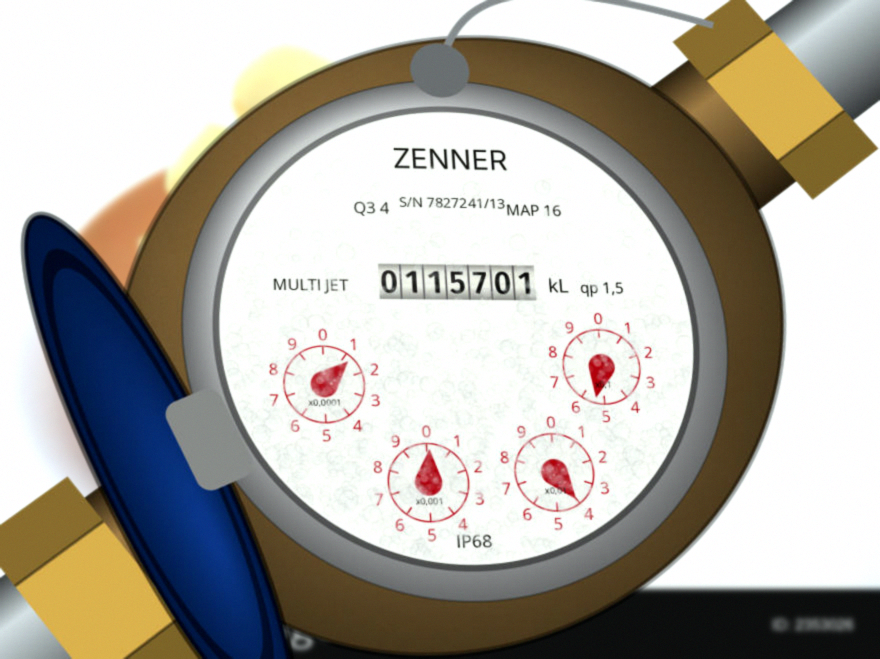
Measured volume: 115701.5401 kL
